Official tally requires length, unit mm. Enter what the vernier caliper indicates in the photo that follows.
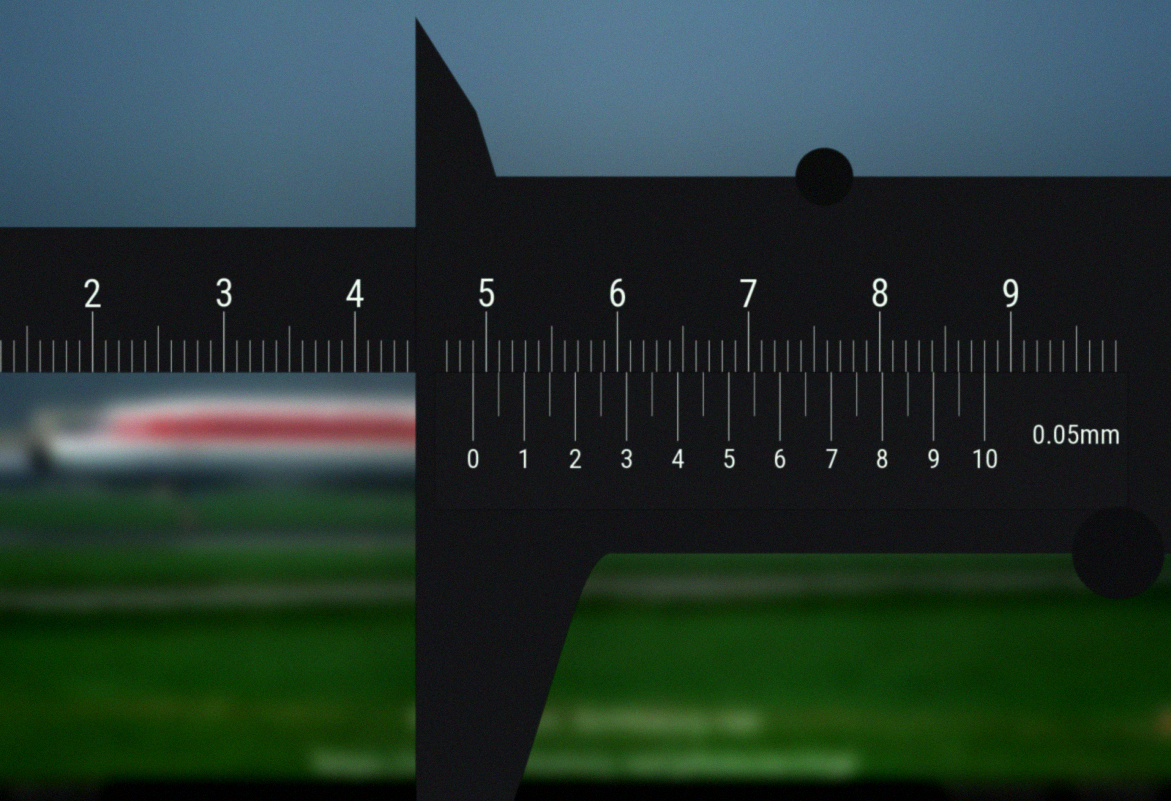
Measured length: 49.0 mm
